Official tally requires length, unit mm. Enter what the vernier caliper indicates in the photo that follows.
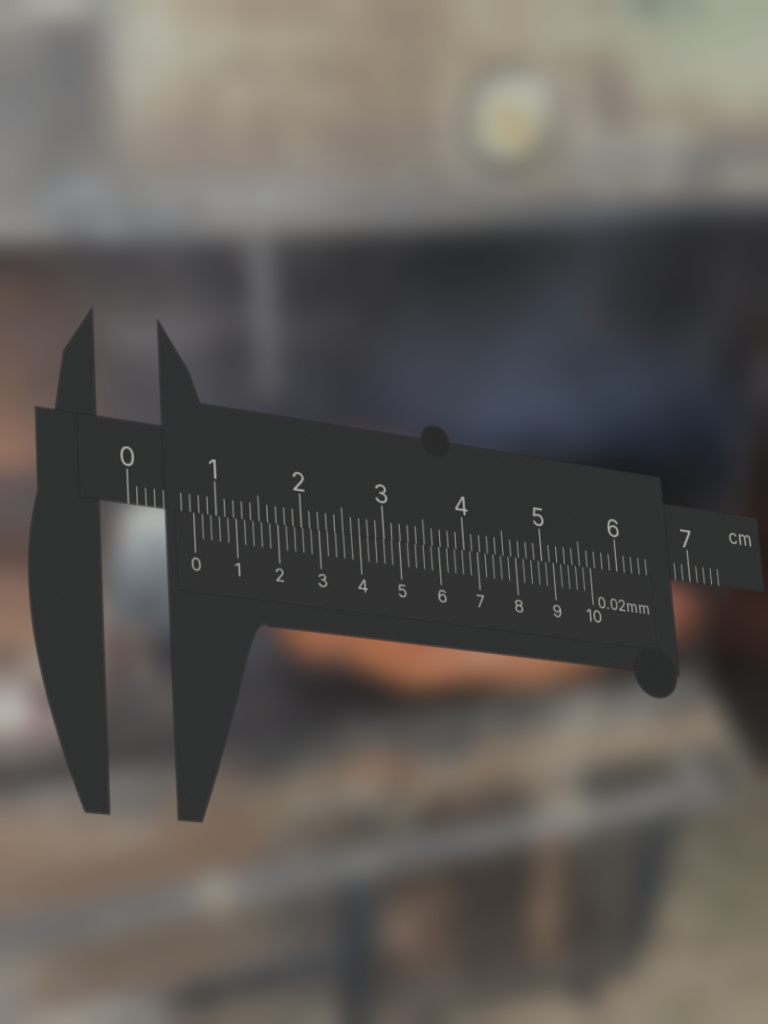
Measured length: 7.4 mm
